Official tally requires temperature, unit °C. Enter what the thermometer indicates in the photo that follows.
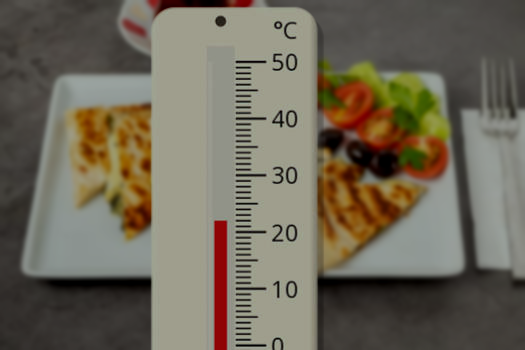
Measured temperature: 22 °C
